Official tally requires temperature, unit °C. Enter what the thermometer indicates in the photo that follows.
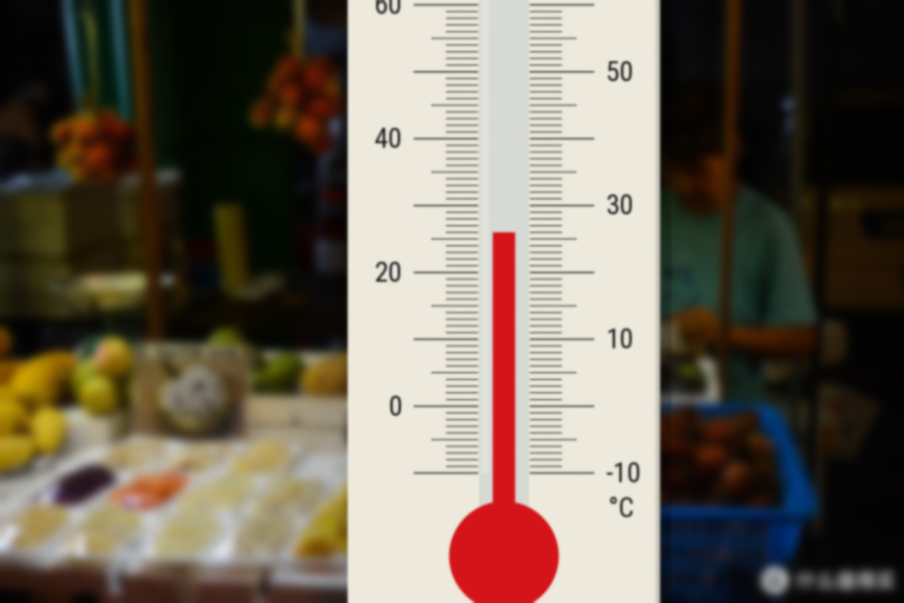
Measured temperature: 26 °C
